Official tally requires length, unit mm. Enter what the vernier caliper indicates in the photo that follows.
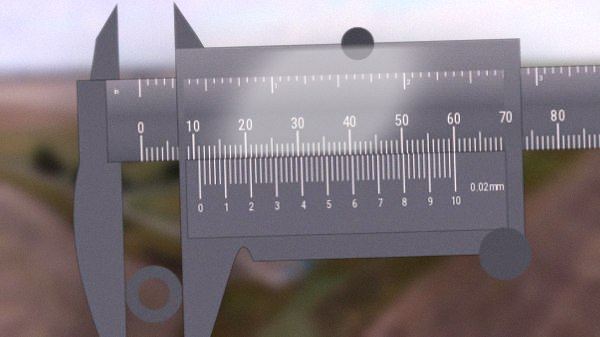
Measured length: 11.0 mm
